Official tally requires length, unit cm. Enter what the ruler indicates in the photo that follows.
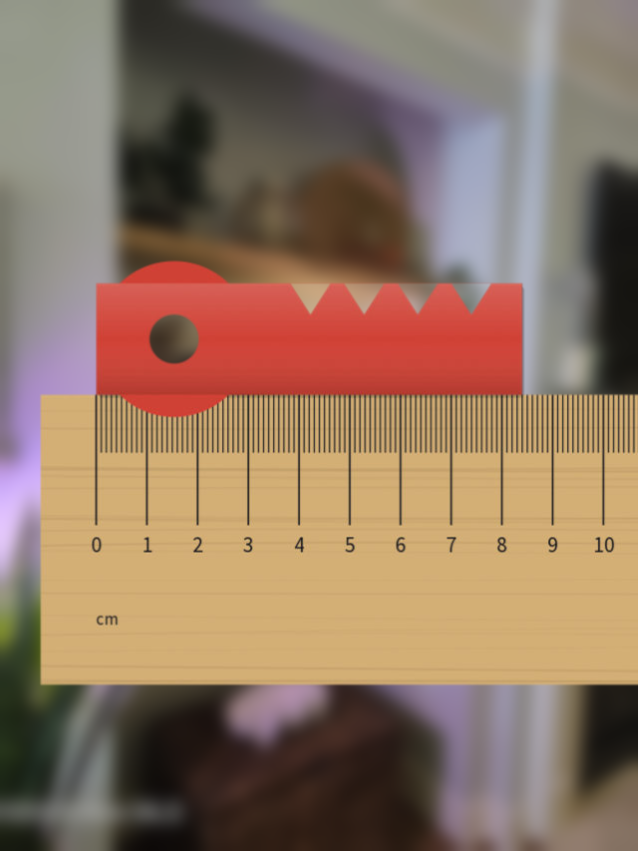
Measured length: 8.4 cm
